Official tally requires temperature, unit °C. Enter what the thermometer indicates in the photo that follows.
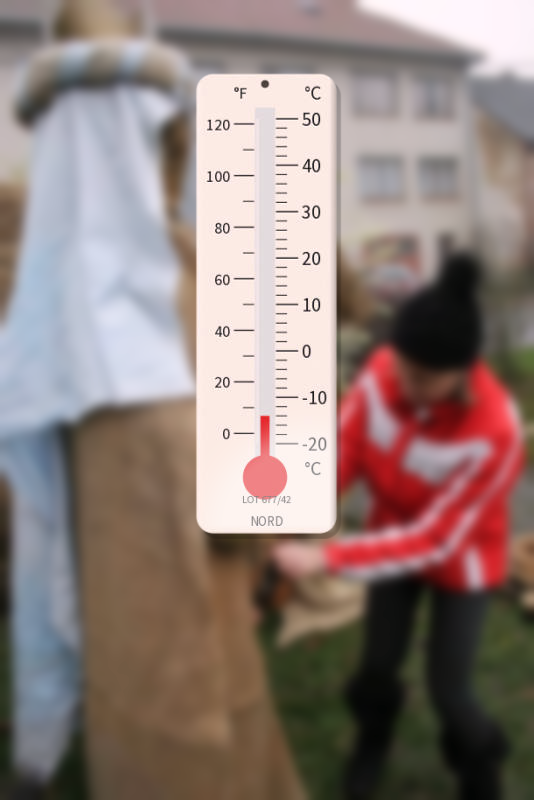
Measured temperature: -14 °C
